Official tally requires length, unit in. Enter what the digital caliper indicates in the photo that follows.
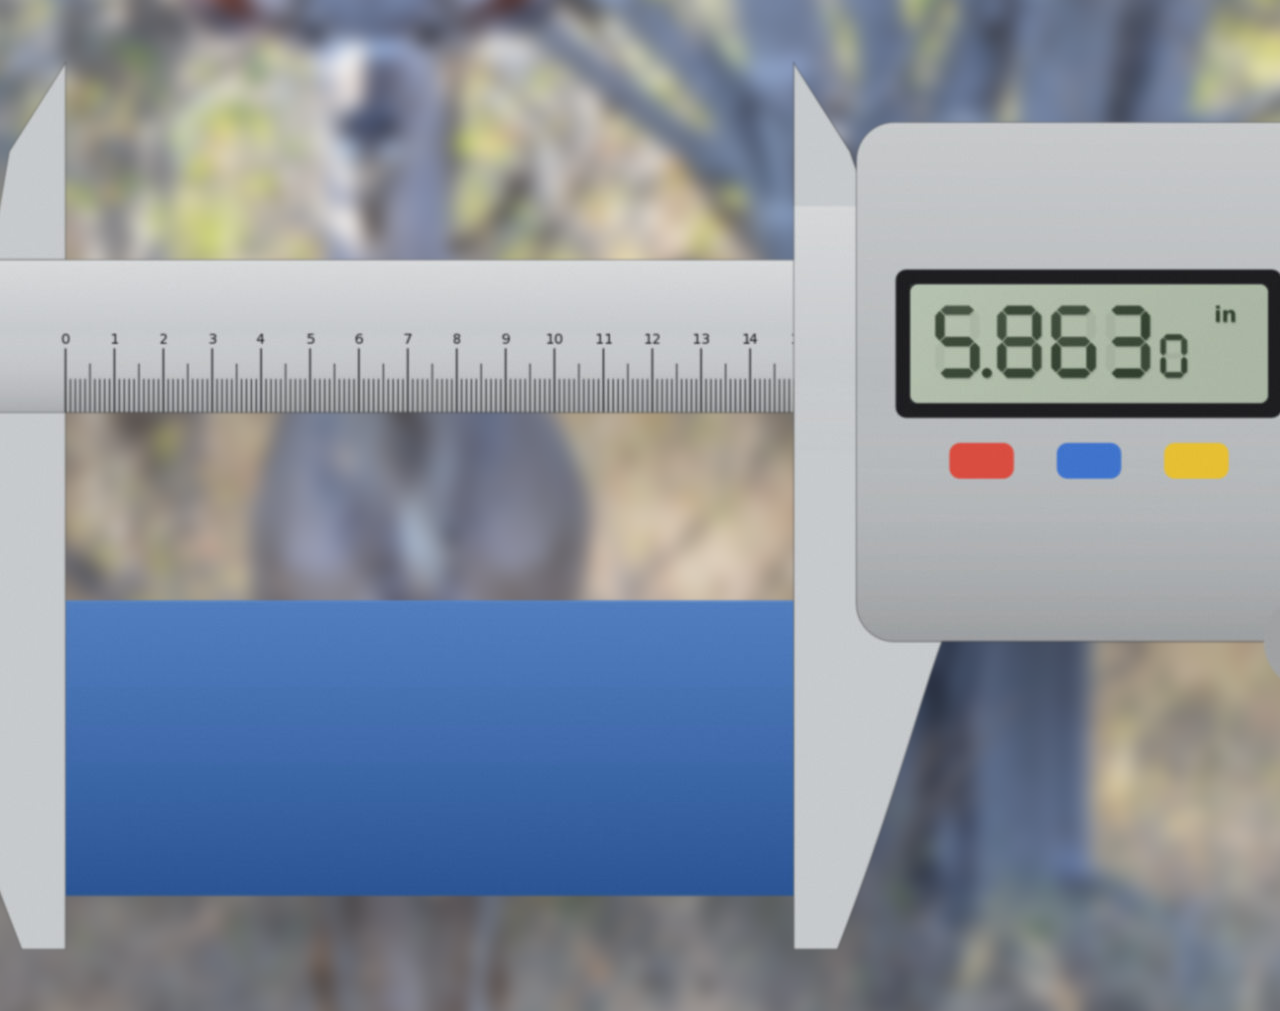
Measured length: 5.8630 in
